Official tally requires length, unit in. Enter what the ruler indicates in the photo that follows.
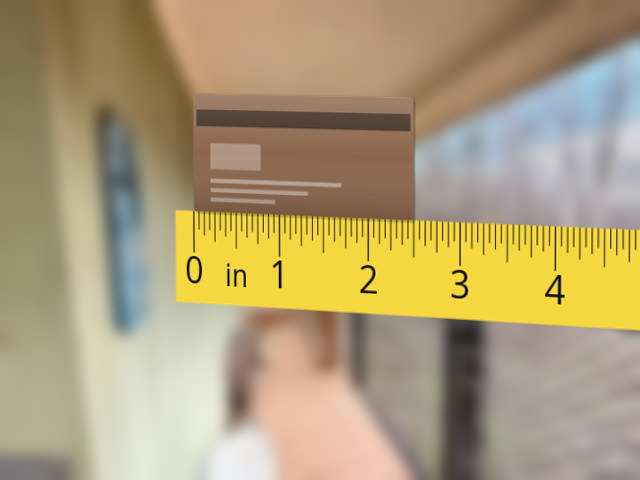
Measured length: 2.5 in
